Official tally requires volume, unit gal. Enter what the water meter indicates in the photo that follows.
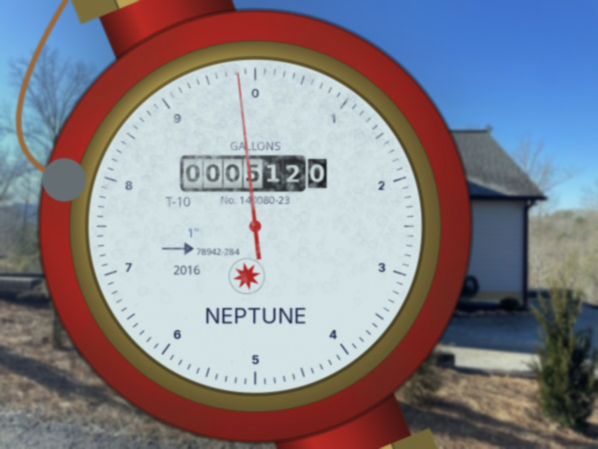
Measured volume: 5119.8 gal
